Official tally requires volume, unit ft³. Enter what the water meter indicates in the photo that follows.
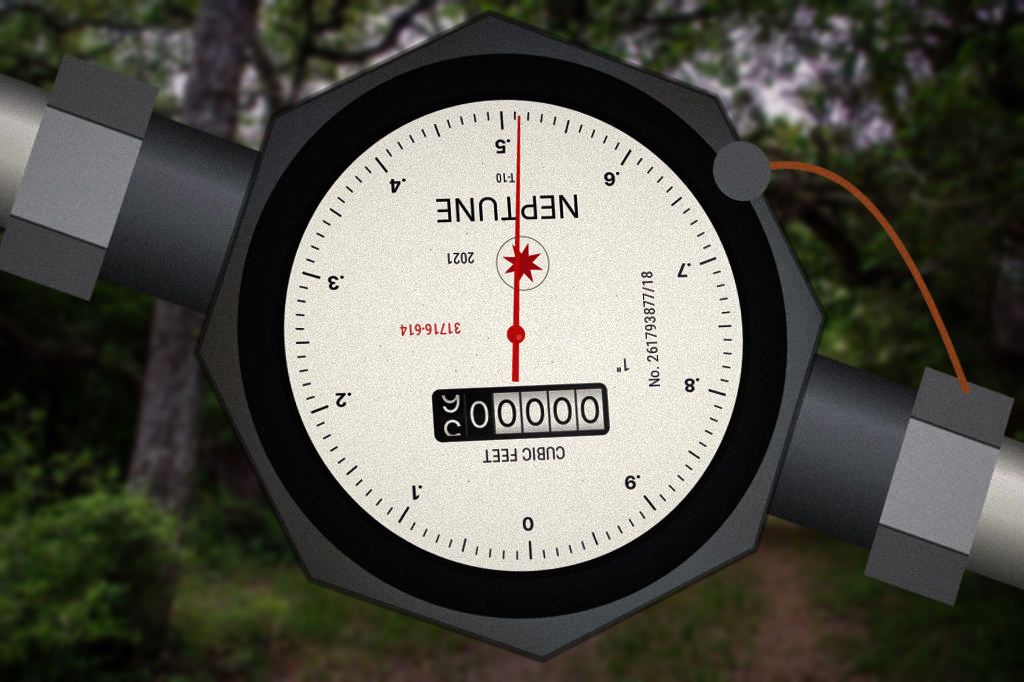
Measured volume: 5.51 ft³
